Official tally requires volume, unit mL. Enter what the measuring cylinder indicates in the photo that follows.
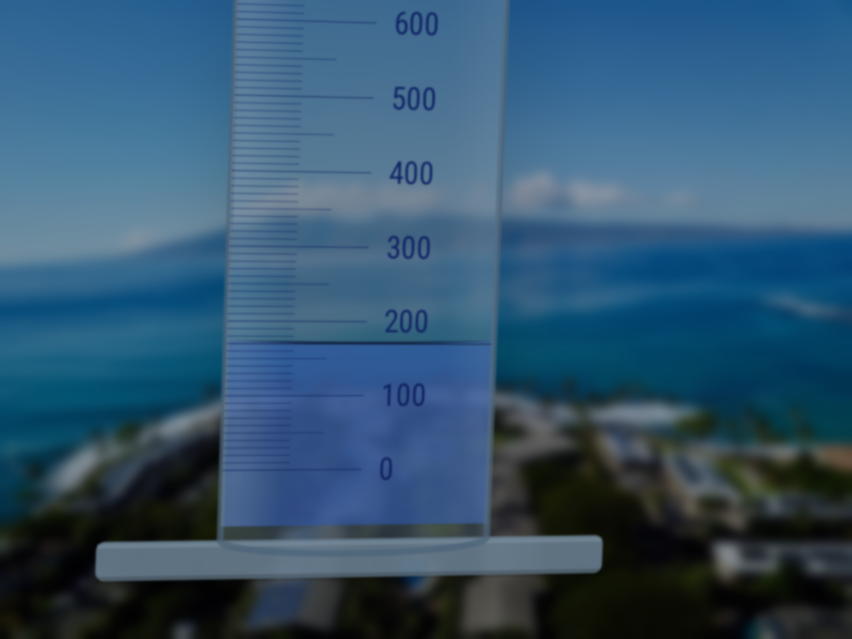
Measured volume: 170 mL
